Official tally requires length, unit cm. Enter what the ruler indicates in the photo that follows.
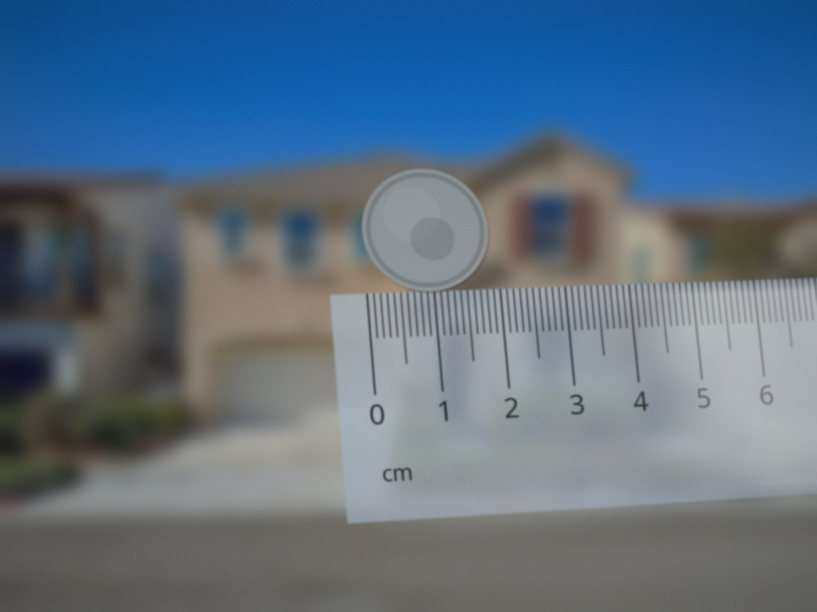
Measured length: 1.9 cm
